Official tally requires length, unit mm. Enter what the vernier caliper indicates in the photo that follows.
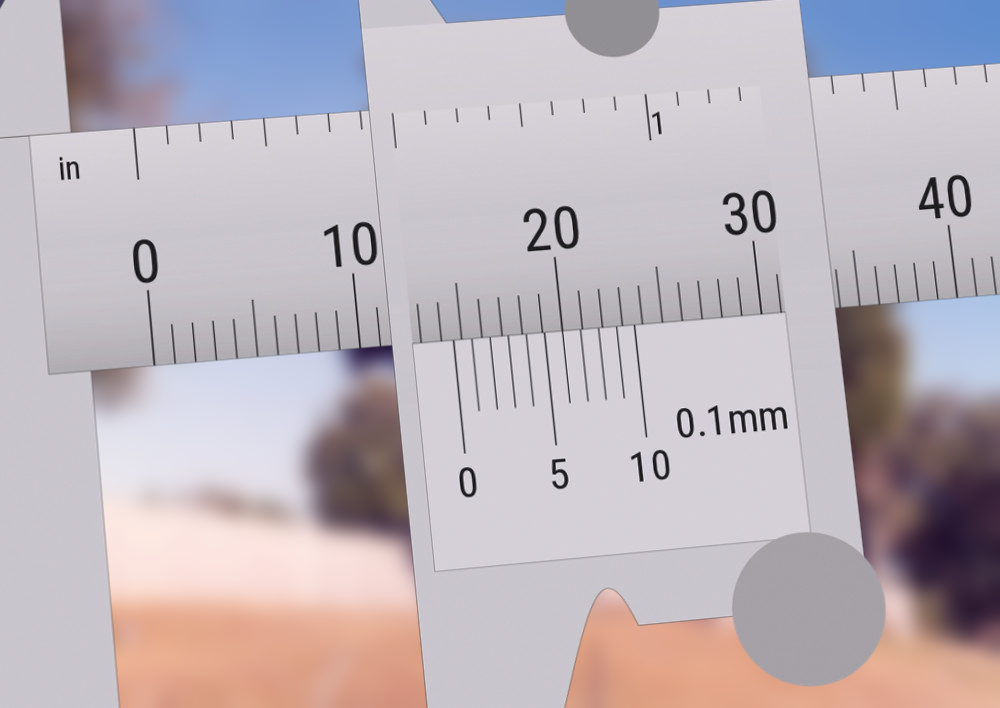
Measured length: 14.6 mm
